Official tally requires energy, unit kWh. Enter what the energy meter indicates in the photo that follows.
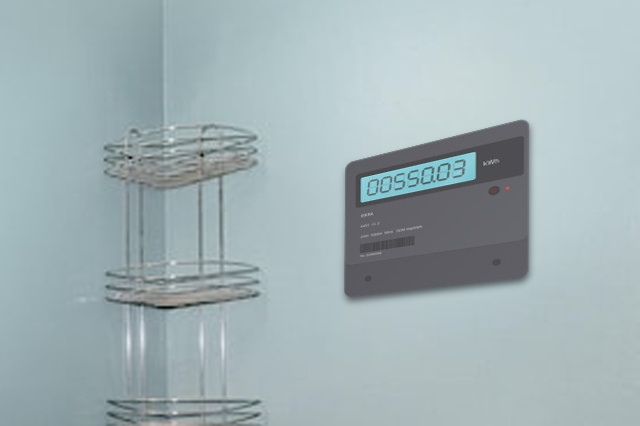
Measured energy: 550.03 kWh
